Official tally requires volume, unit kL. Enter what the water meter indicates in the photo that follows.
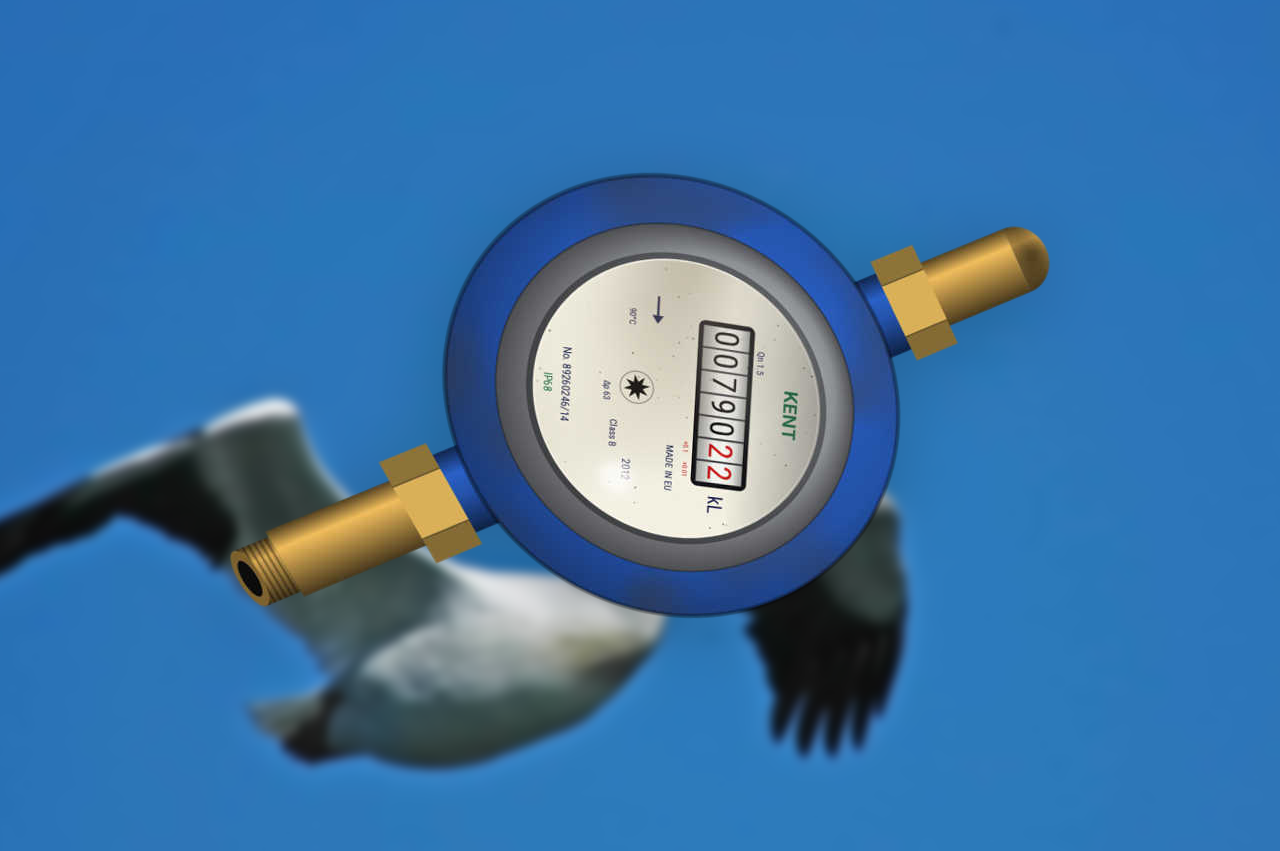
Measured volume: 790.22 kL
